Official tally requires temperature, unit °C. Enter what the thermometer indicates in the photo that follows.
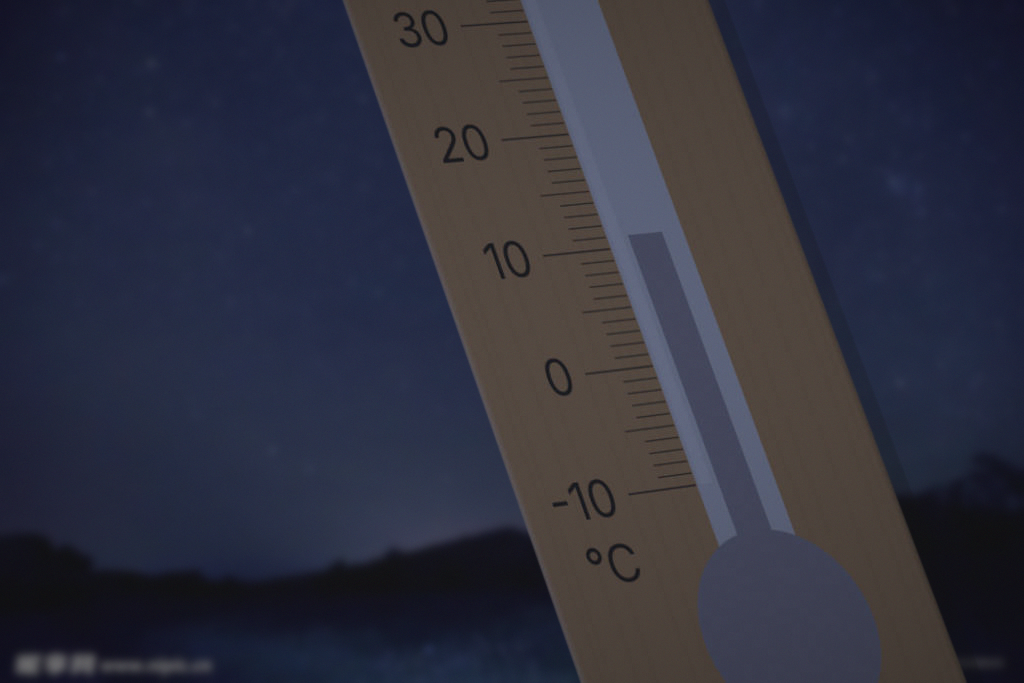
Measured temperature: 11 °C
